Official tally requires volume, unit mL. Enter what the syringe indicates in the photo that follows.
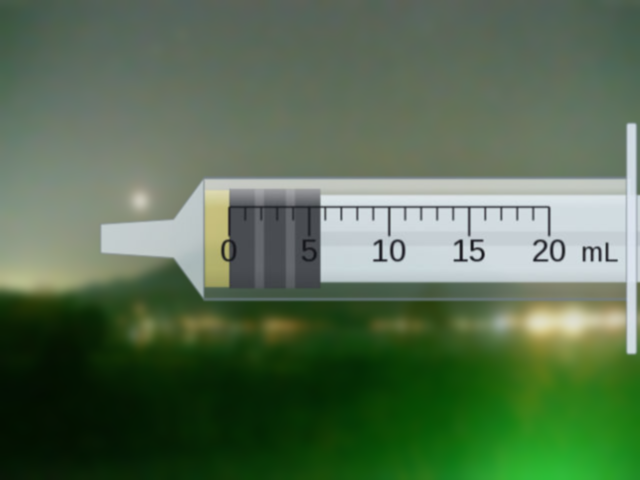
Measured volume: 0 mL
